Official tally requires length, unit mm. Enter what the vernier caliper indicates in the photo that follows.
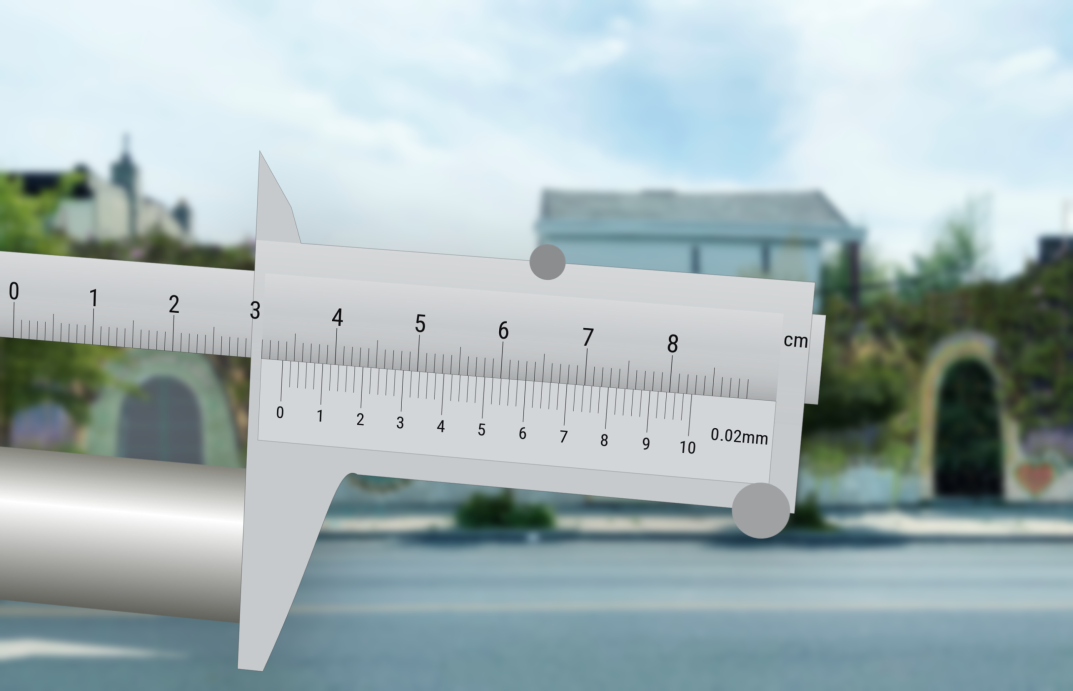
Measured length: 33.6 mm
